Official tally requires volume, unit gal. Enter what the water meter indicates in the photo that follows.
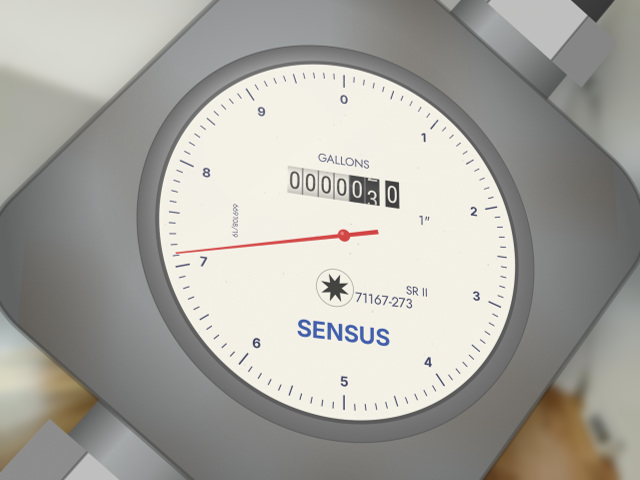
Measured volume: 27.1 gal
